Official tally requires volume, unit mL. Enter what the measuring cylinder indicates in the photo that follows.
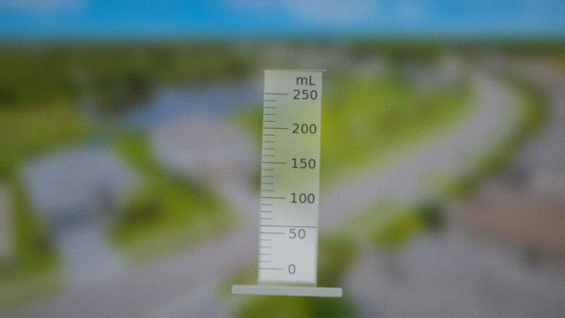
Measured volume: 60 mL
